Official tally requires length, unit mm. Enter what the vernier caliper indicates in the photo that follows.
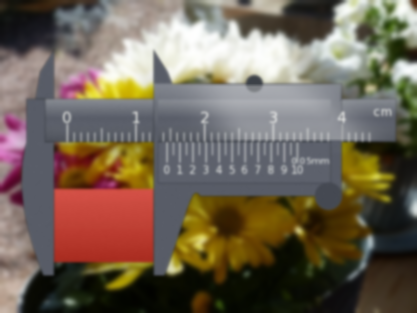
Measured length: 14.5 mm
